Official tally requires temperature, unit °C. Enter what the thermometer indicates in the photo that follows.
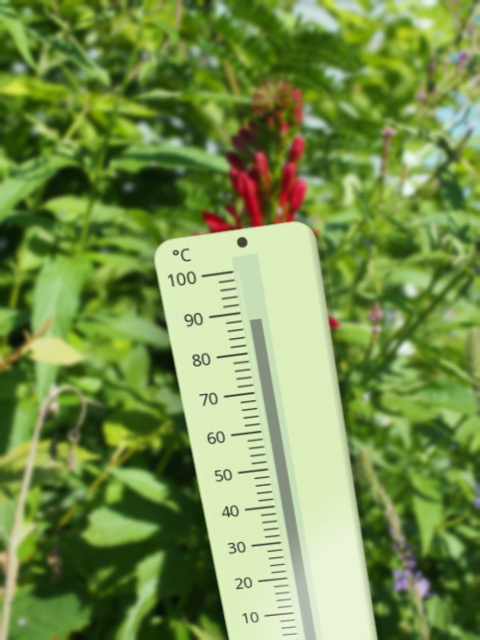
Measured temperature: 88 °C
